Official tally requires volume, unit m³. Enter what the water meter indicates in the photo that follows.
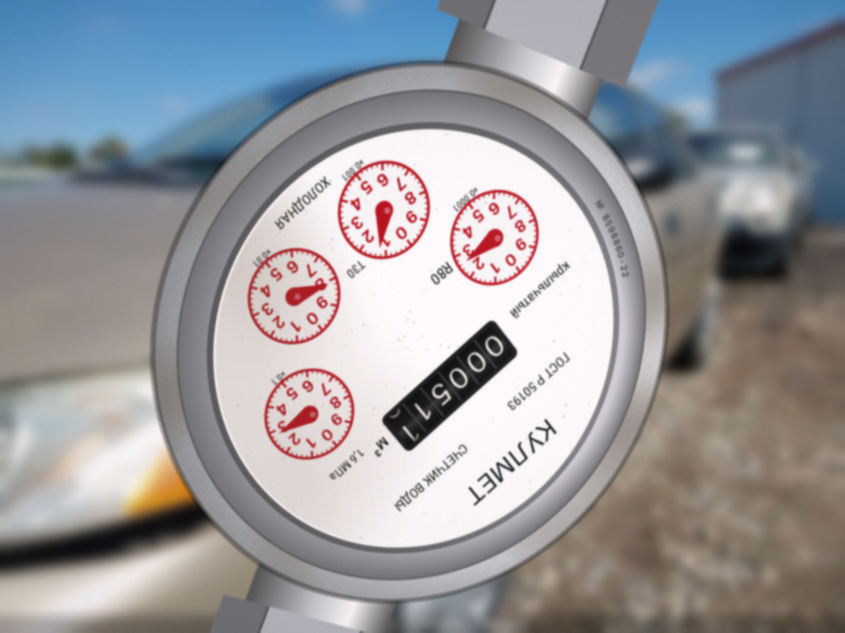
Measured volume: 511.2812 m³
